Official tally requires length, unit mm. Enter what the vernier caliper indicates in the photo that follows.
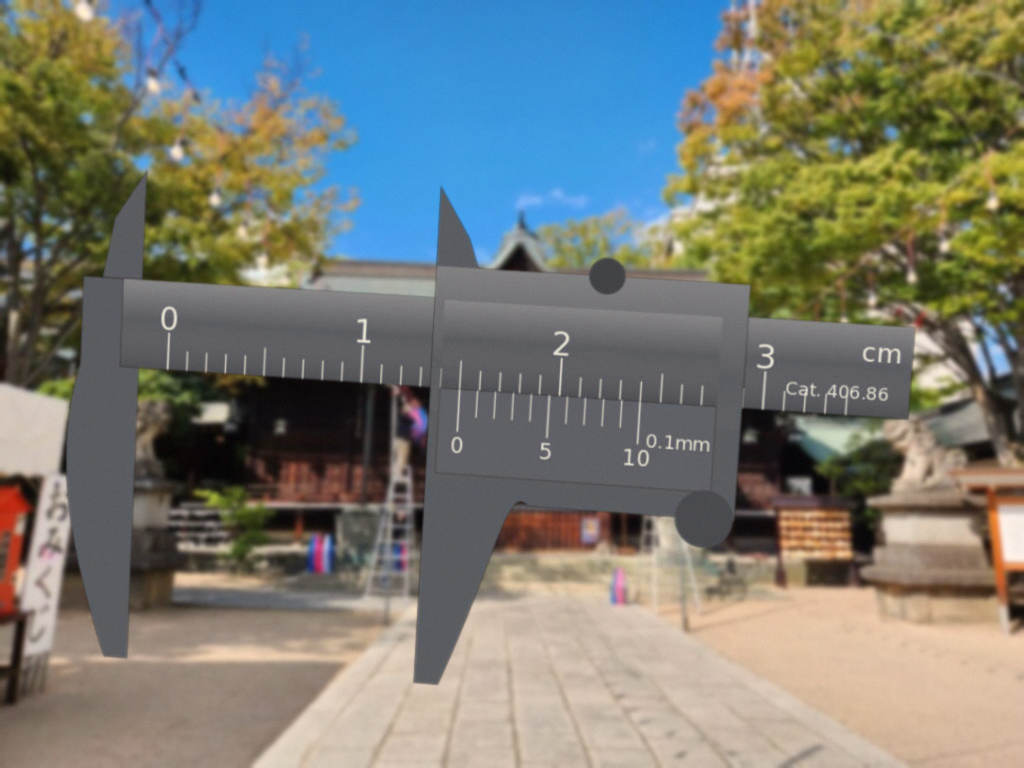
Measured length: 15.0 mm
